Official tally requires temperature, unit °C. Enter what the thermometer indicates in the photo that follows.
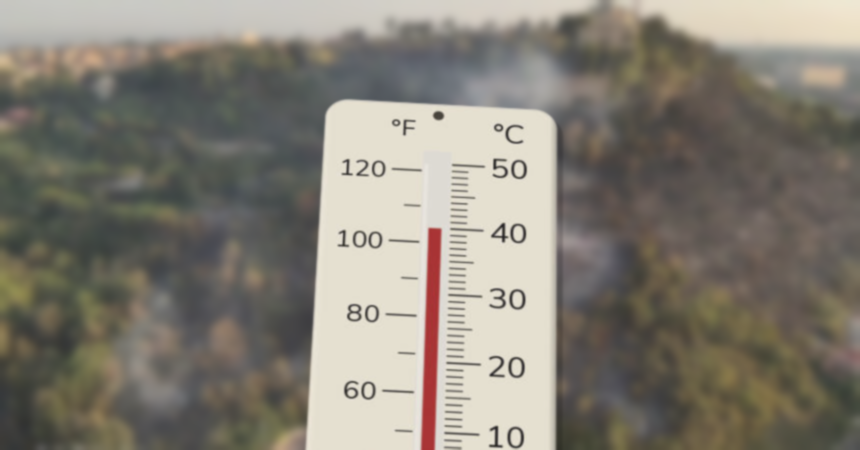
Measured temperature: 40 °C
